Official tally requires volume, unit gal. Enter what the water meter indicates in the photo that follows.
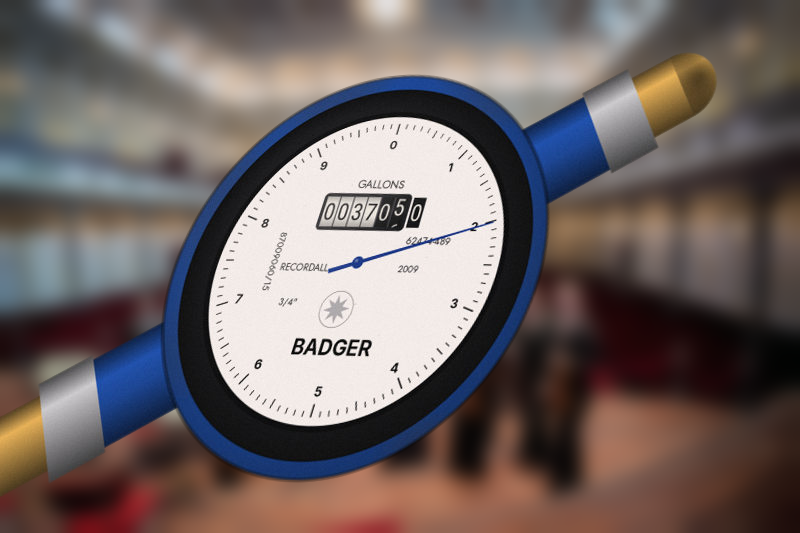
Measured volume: 37052.0 gal
